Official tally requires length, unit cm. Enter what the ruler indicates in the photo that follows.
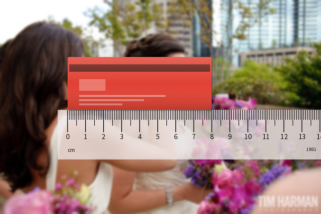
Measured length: 8 cm
